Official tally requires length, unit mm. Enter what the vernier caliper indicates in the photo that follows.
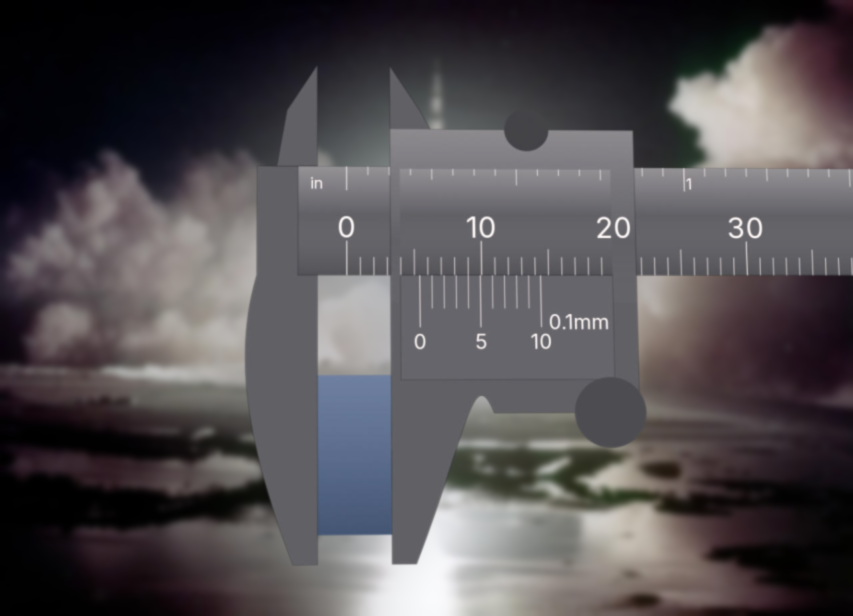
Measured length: 5.4 mm
